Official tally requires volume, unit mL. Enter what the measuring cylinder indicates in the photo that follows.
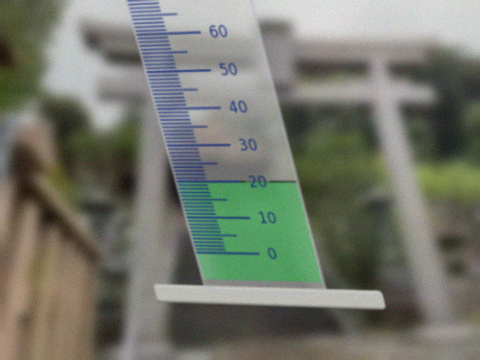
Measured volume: 20 mL
